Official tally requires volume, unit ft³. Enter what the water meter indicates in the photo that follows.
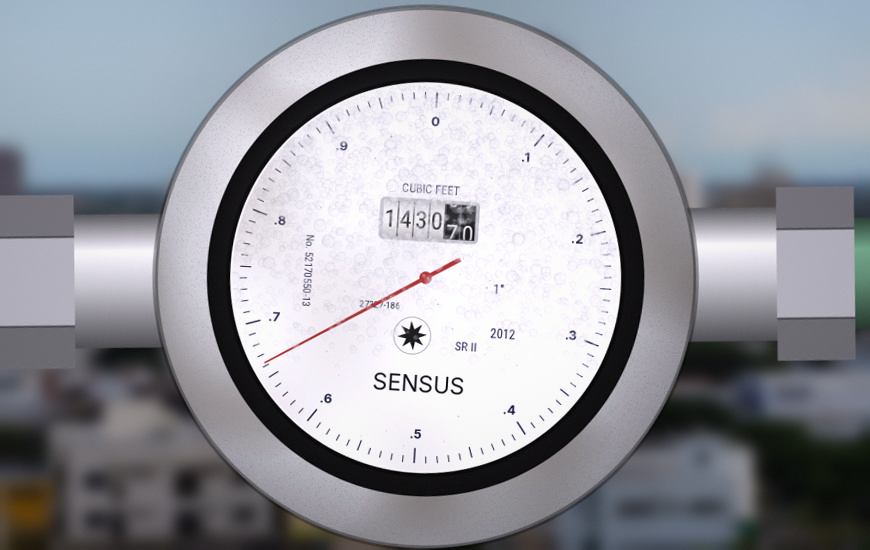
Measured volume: 143069.66 ft³
